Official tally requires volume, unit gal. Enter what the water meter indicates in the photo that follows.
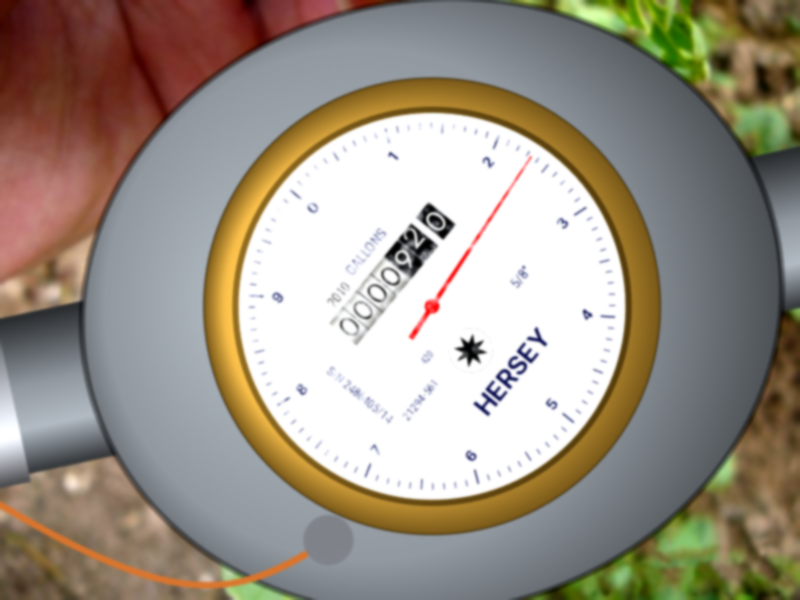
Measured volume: 922.3 gal
